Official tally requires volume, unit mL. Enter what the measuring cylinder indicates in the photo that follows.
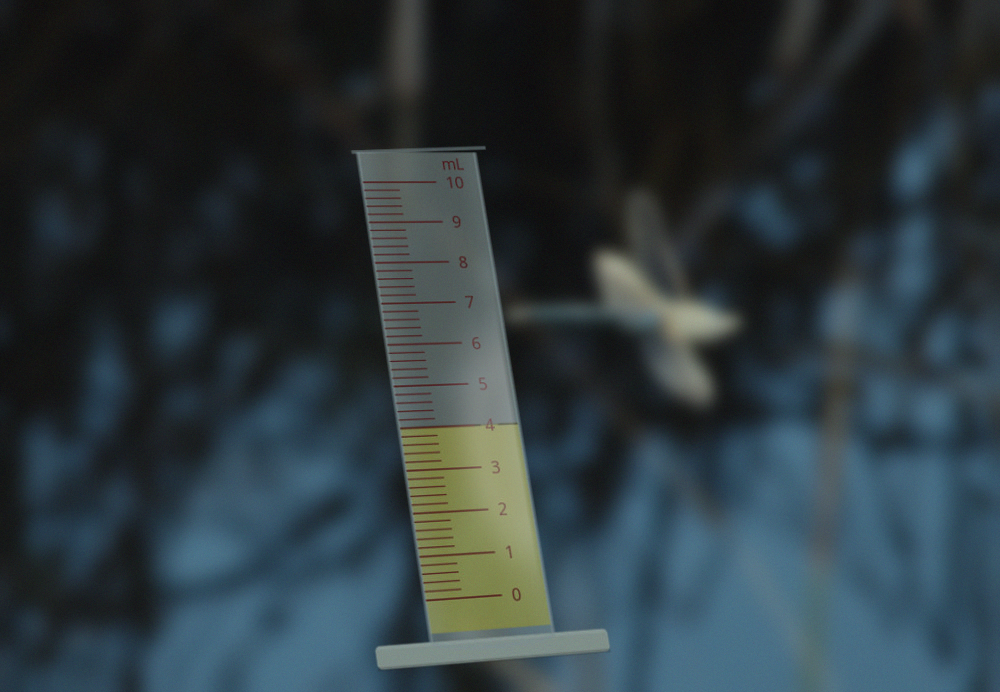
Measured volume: 4 mL
